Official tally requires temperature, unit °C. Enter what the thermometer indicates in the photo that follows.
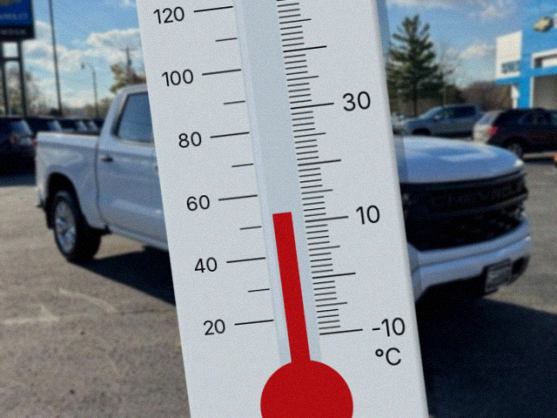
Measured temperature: 12 °C
